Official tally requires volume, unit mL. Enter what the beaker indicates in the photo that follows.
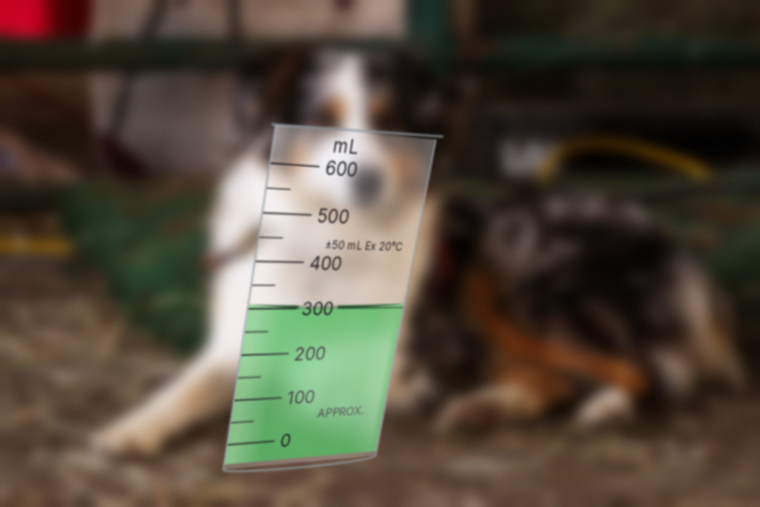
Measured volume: 300 mL
